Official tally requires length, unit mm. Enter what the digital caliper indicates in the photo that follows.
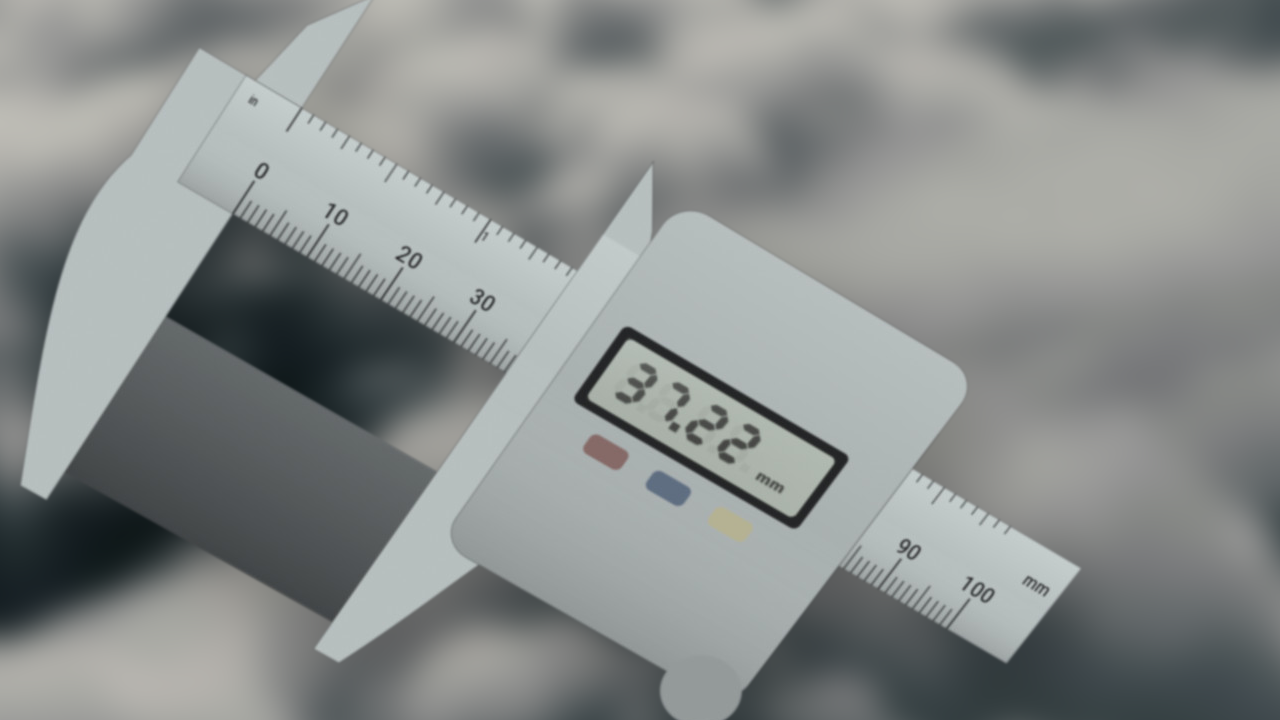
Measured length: 37.22 mm
